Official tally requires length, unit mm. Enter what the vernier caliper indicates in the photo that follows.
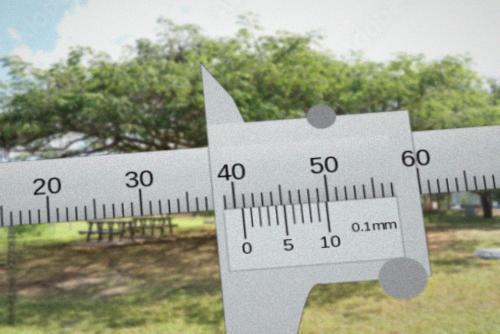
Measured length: 40.8 mm
